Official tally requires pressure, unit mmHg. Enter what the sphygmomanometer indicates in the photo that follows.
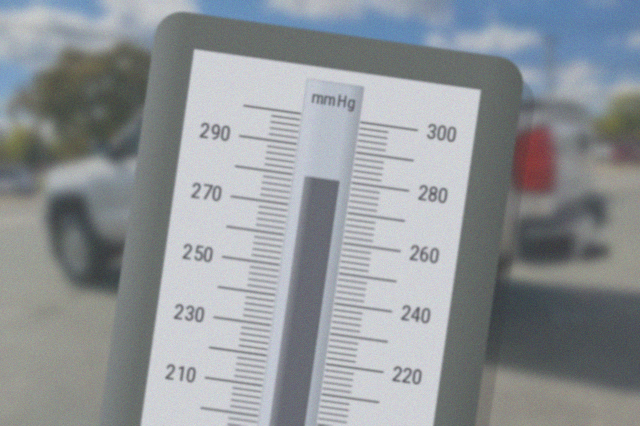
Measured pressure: 280 mmHg
